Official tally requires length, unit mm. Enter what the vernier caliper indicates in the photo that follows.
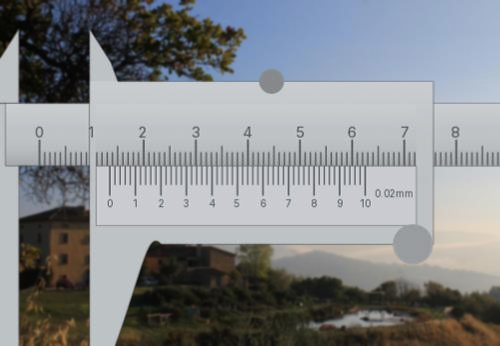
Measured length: 13.5 mm
